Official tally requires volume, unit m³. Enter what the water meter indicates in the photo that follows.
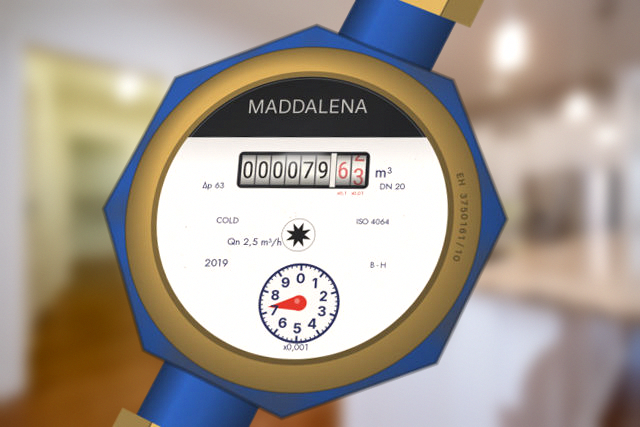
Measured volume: 79.627 m³
